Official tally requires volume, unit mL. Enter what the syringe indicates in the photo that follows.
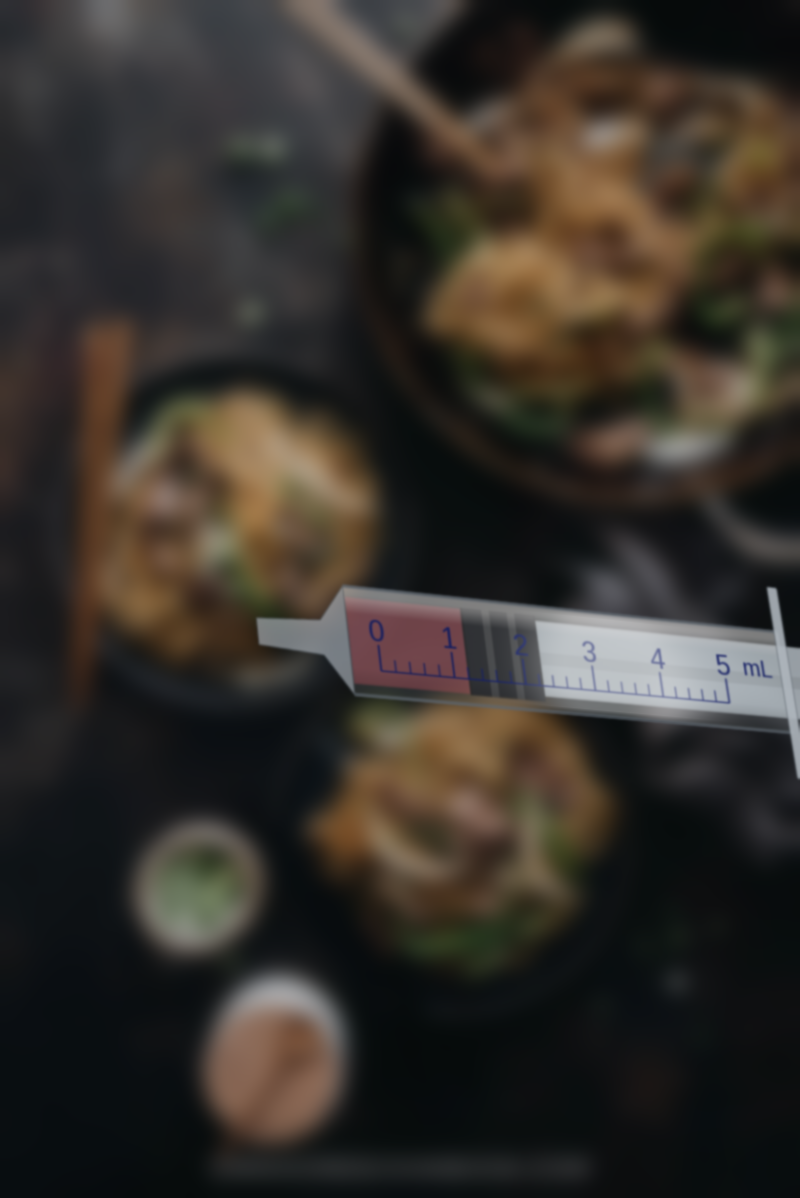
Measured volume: 1.2 mL
